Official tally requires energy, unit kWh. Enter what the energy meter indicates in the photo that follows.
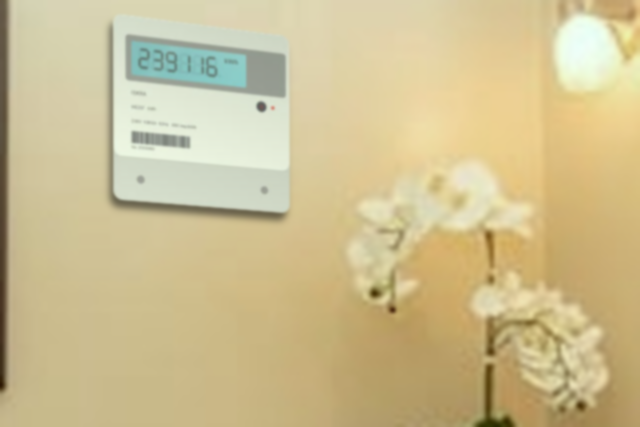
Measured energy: 239116 kWh
